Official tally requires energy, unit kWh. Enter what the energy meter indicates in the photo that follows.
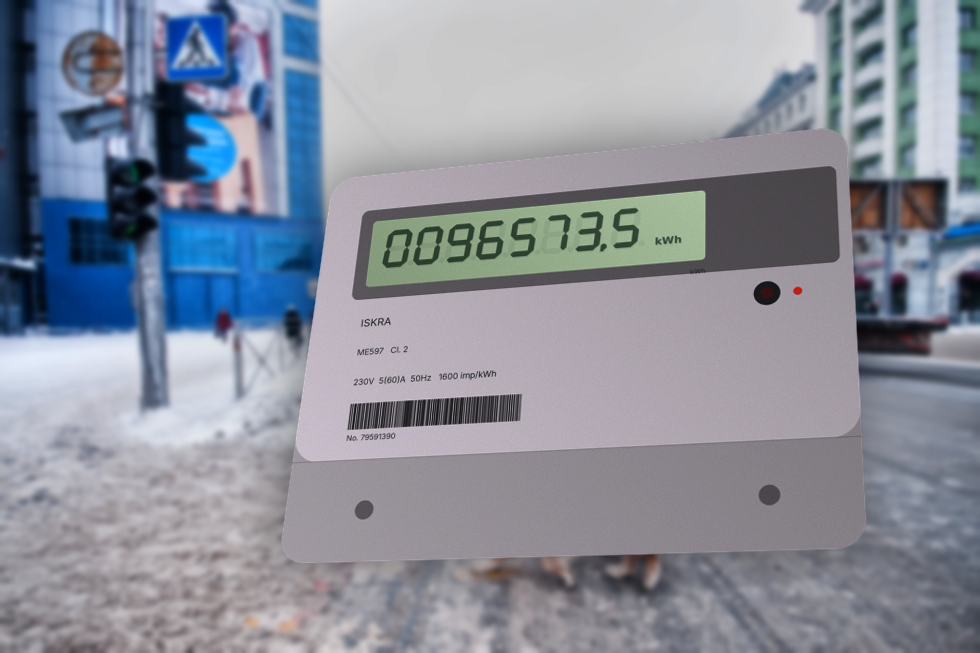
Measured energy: 96573.5 kWh
